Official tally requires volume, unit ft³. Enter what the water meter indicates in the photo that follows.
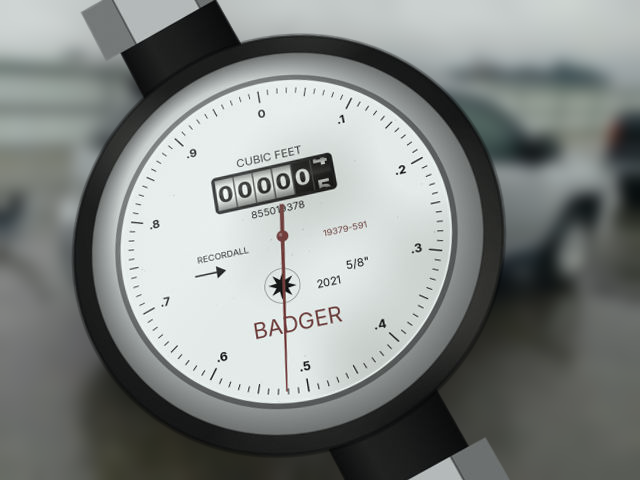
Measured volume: 4.52 ft³
